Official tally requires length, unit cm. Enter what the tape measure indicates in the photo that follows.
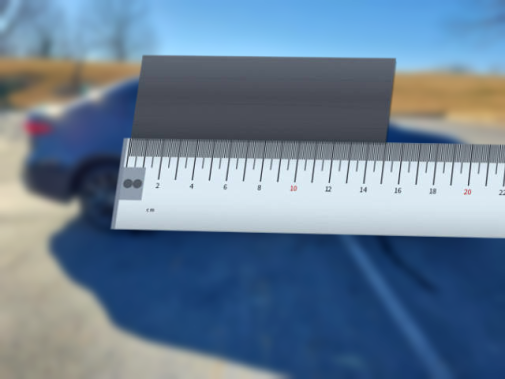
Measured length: 15 cm
